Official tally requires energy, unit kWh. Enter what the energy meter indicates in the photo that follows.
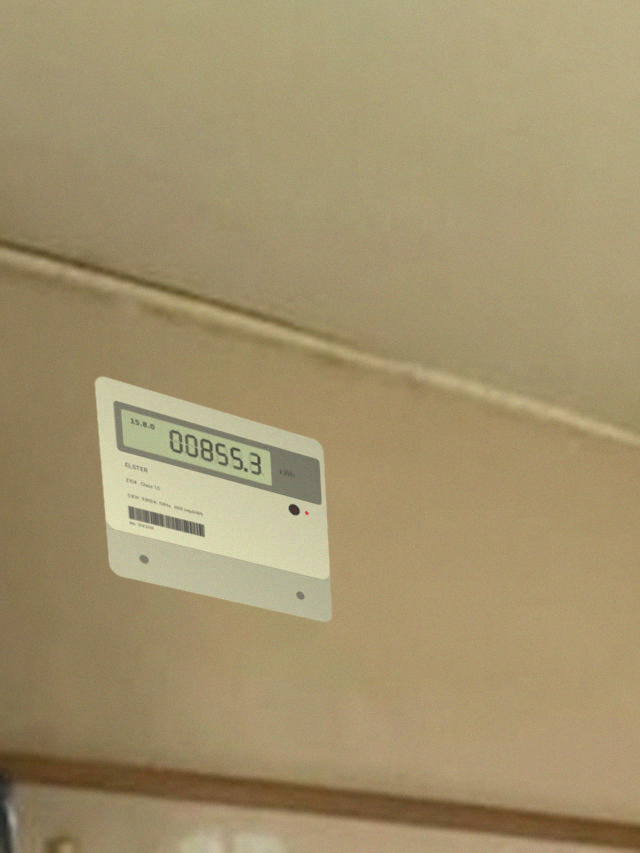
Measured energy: 855.3 kWh
